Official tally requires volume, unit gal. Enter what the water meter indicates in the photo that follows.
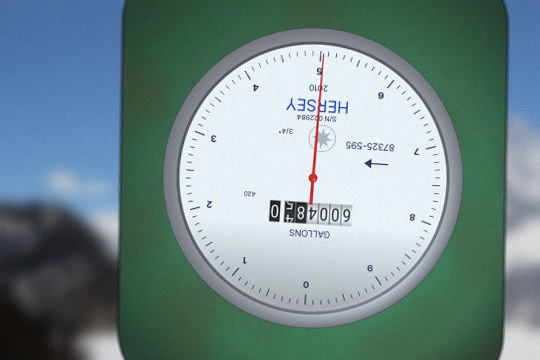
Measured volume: 6004845.0 gal
